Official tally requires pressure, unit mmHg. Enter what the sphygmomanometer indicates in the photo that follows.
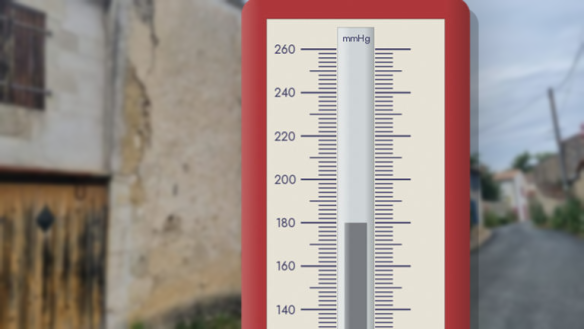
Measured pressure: 180 mmHg
